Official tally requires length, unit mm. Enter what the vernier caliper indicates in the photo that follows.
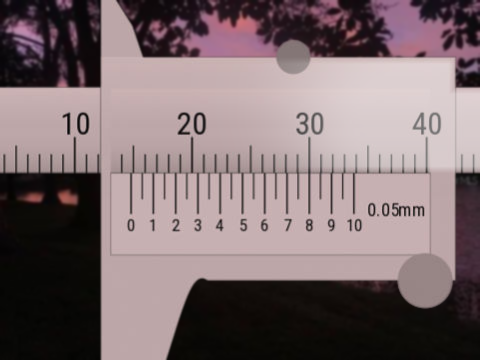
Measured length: 14.8 mm
